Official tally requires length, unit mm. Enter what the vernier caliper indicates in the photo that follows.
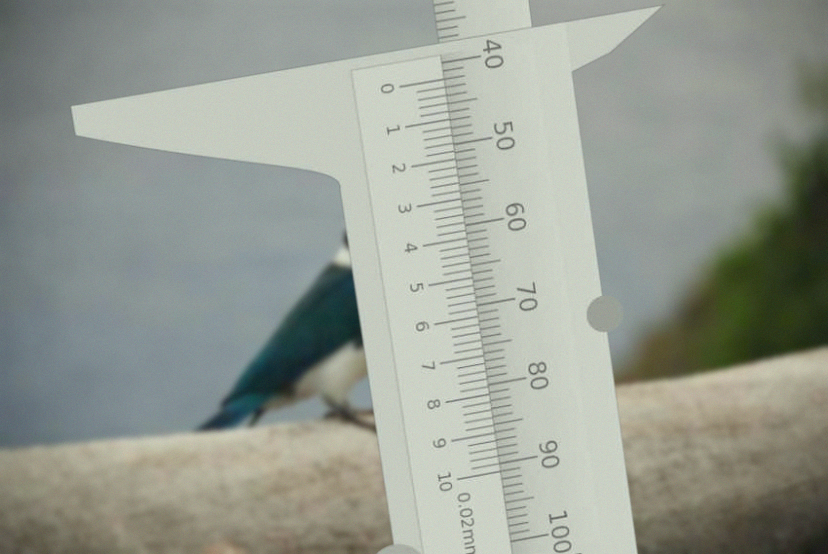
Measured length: 42.0 mm
